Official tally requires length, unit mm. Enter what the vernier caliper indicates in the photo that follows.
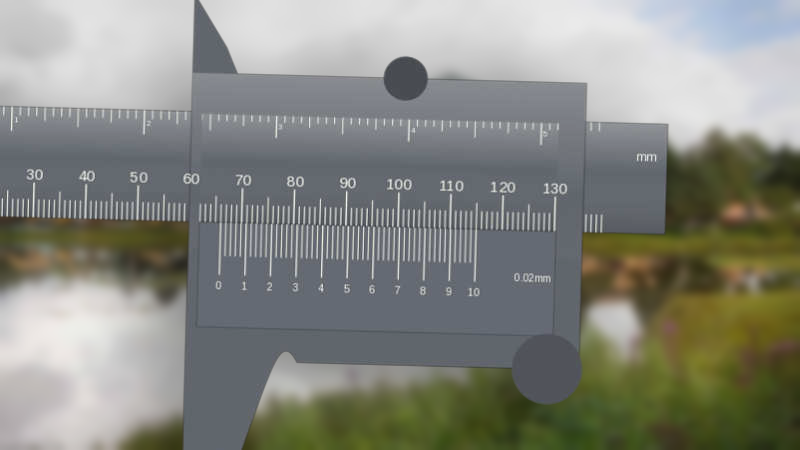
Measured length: 66.0 mm
